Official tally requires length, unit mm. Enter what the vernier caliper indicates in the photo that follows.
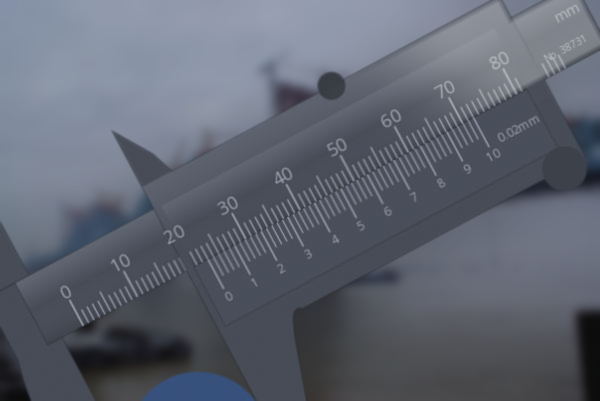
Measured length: 23.0 mm
